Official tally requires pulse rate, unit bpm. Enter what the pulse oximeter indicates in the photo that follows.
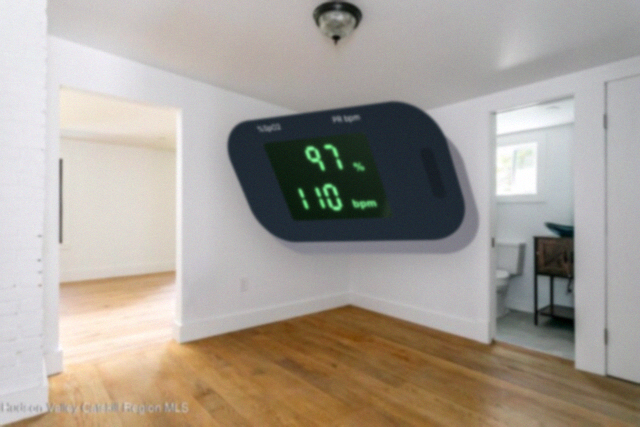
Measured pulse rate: 110 bpm
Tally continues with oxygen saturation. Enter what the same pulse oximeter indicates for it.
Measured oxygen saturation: 97 %
